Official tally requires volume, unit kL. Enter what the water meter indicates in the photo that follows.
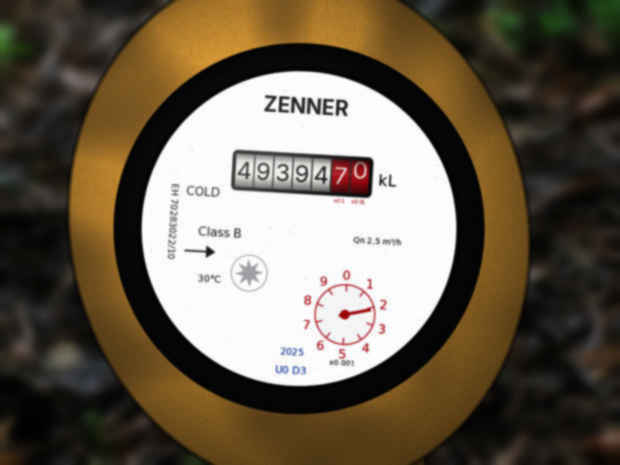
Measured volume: 49394.702 kL
